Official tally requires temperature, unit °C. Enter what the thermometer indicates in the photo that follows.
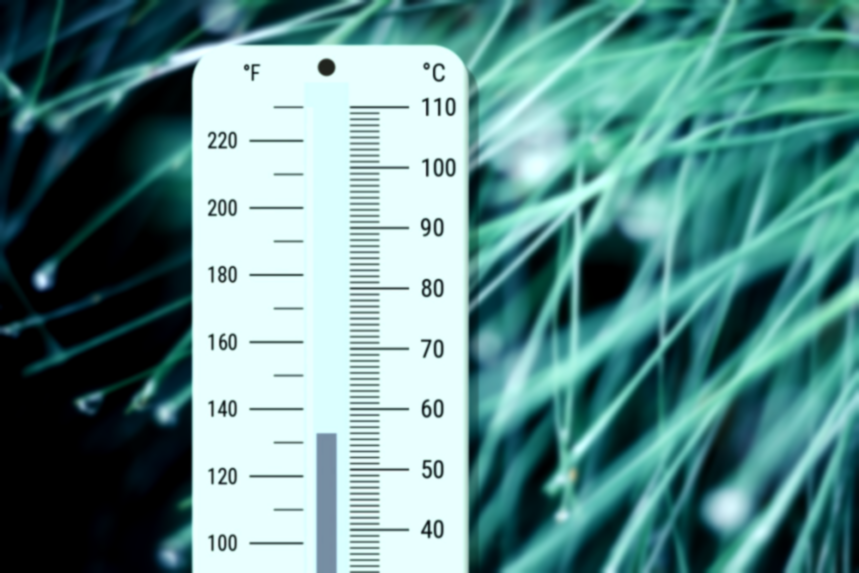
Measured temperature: 56 °C
